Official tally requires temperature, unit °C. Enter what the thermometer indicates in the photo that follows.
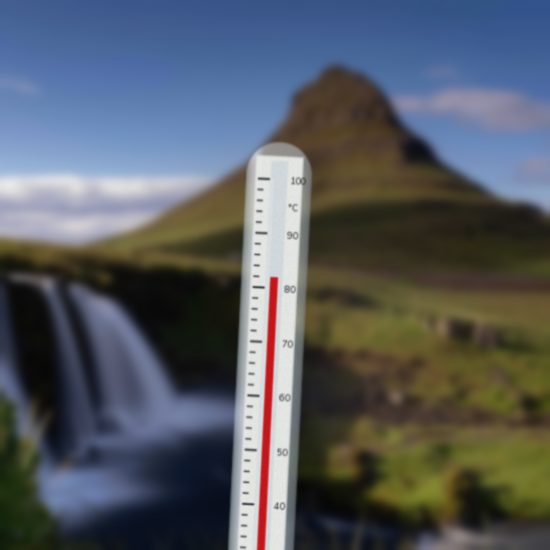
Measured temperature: 82 °C
